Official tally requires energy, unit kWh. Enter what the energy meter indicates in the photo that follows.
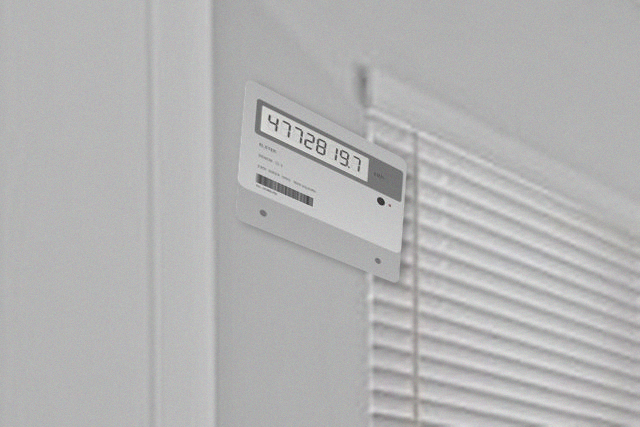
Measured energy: 4772819.7 kWh
